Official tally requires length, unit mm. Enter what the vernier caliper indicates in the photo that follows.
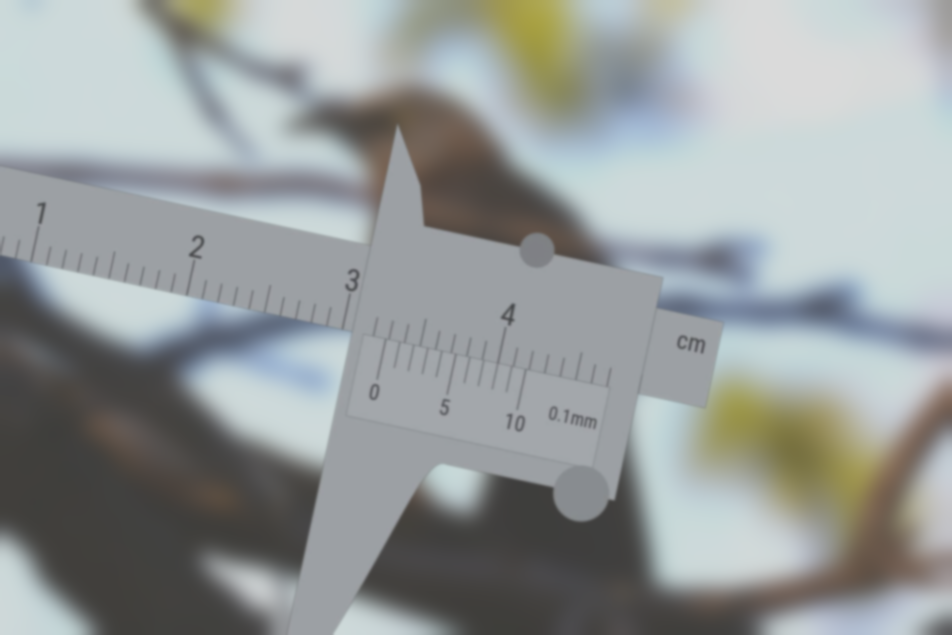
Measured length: 32.8 mm
